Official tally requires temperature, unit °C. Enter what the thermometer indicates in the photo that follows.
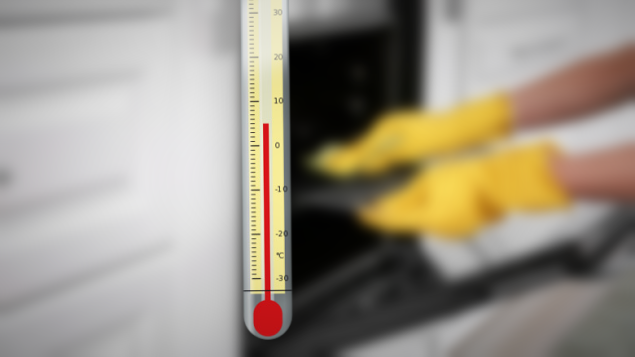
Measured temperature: 5 °C
